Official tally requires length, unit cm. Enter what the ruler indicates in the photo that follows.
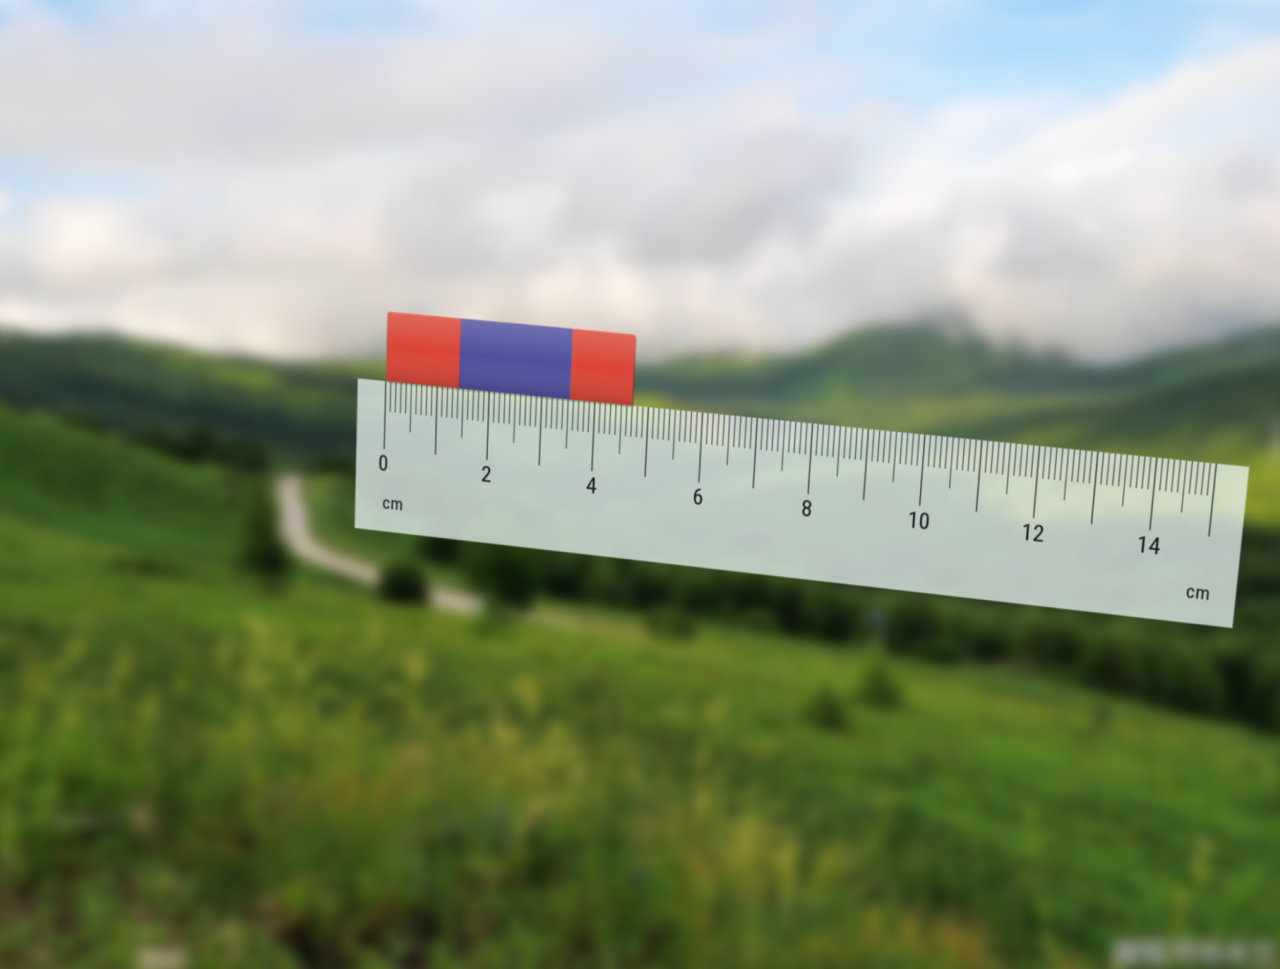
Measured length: 4.7 cm
